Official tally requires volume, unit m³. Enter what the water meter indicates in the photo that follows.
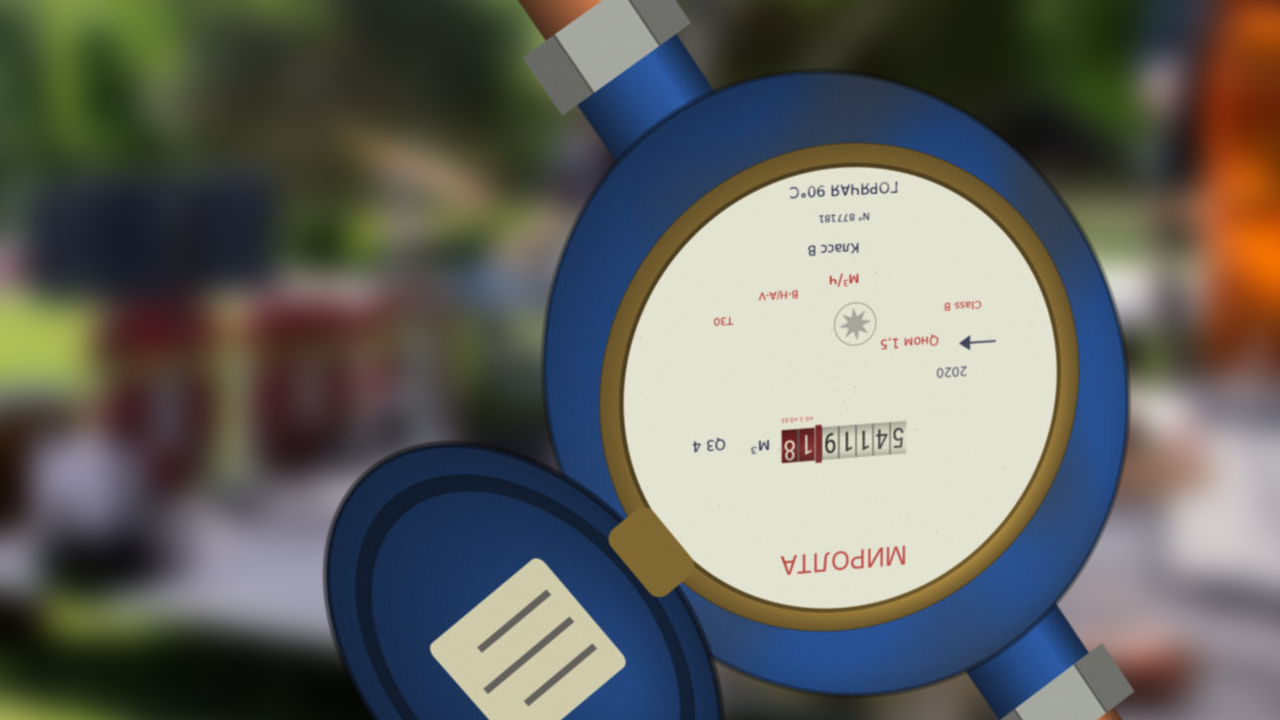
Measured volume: 54119.18 m³
